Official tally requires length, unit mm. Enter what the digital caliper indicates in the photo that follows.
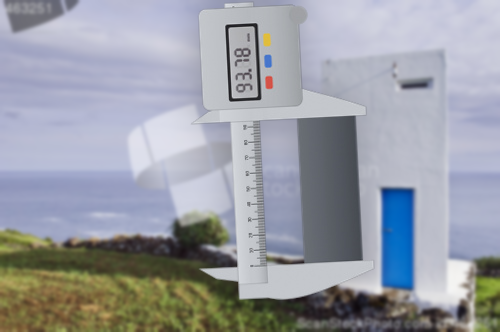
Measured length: 93.78 mm
